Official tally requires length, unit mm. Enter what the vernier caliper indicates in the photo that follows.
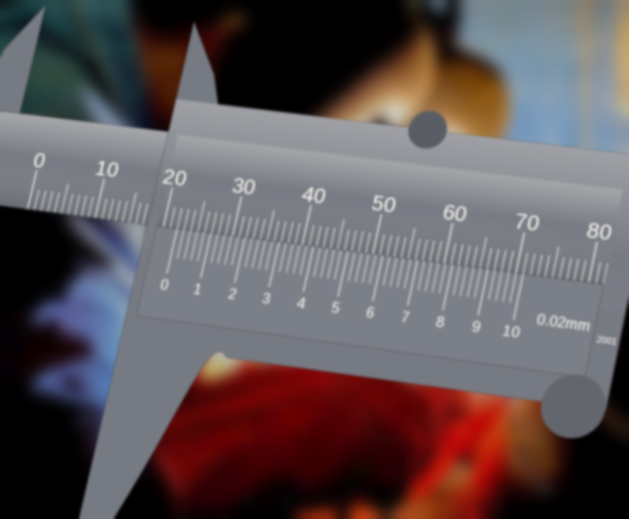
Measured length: 22.0 mm
